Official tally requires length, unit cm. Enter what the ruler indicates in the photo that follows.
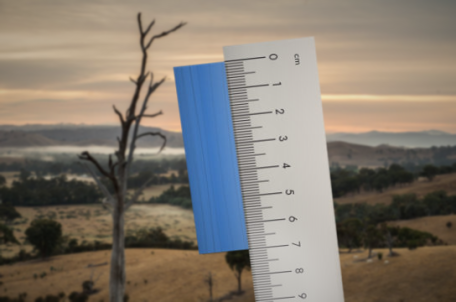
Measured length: 7 cm
